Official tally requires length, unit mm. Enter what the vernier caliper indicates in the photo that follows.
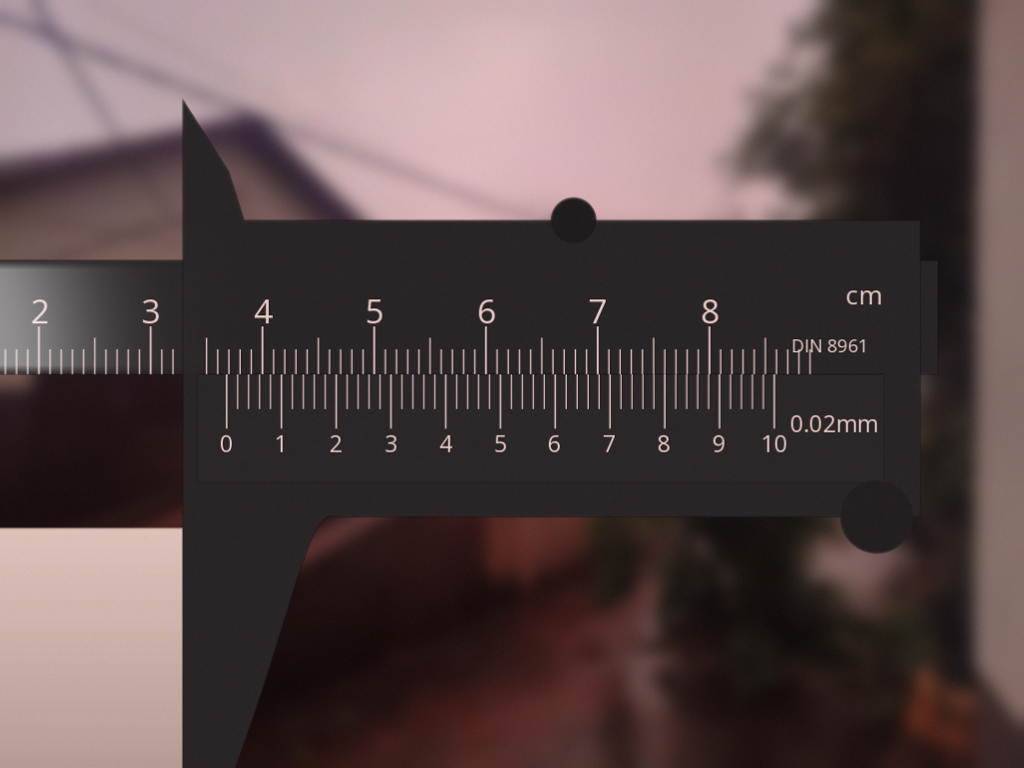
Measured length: 36.8 mm
